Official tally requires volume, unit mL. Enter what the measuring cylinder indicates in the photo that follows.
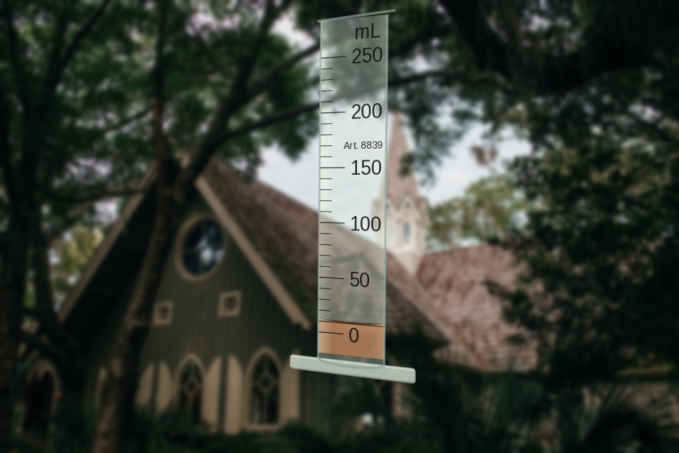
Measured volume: 10 mL
